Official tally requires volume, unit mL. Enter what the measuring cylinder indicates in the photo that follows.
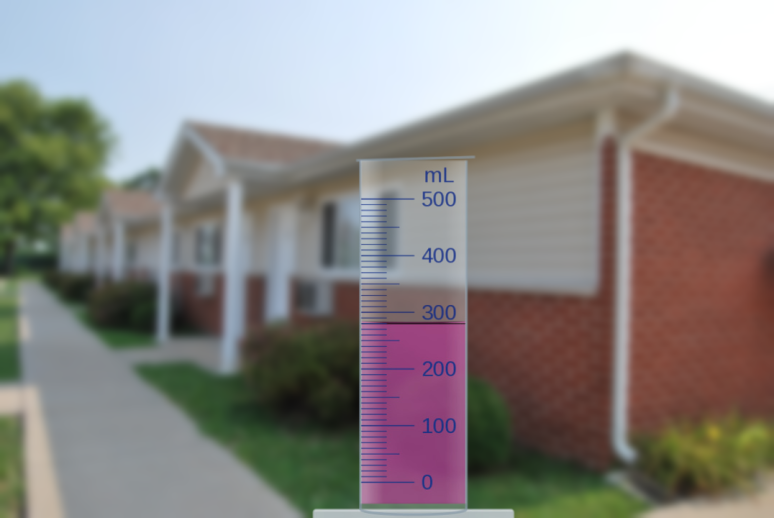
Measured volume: 280 mL
